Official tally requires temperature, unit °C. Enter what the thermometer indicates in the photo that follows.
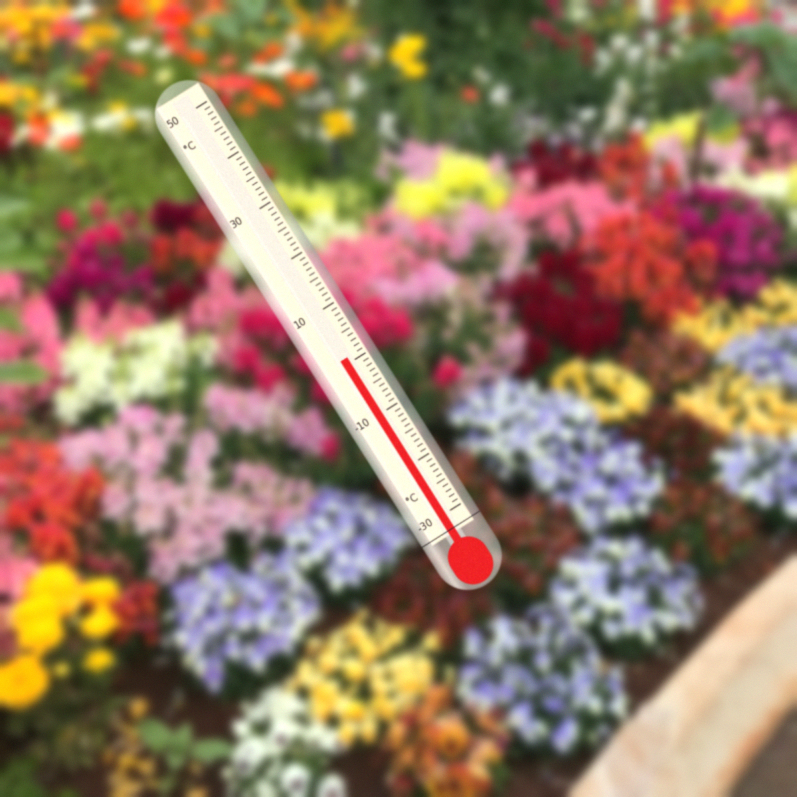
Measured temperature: 1 °C
